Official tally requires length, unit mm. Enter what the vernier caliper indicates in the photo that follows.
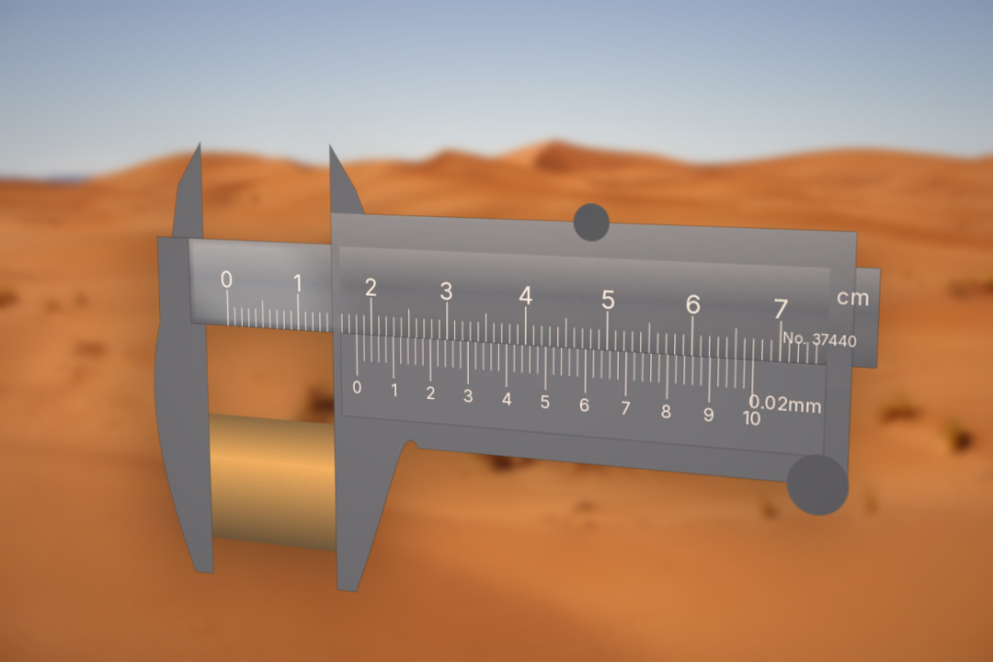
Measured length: 18.0 mm
